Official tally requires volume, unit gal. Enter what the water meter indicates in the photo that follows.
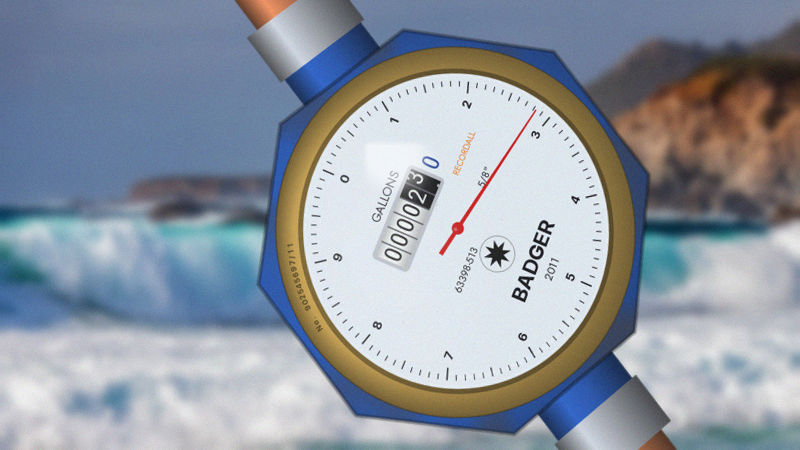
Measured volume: 232.8 gal
